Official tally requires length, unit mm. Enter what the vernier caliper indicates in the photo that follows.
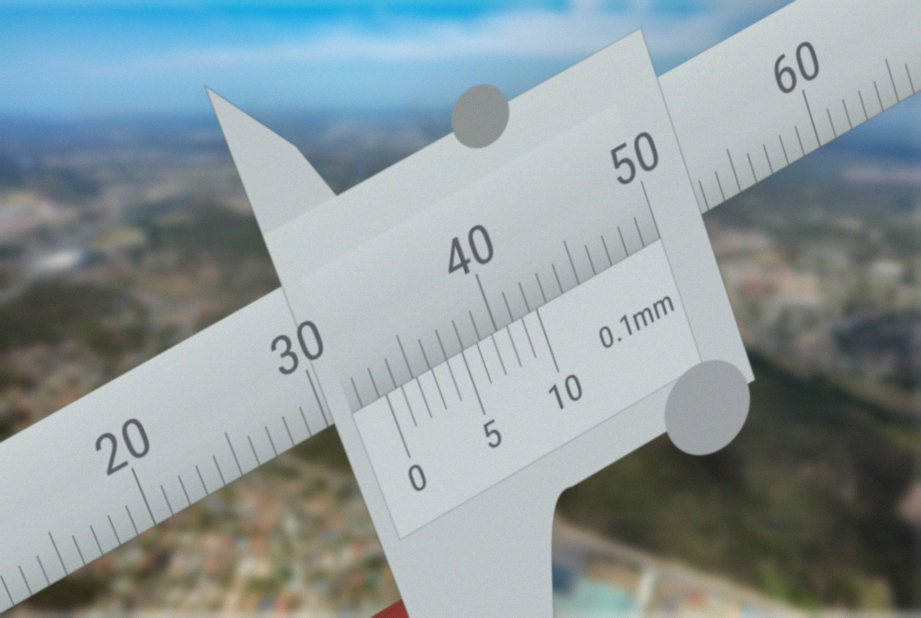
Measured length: 33.4 mm
